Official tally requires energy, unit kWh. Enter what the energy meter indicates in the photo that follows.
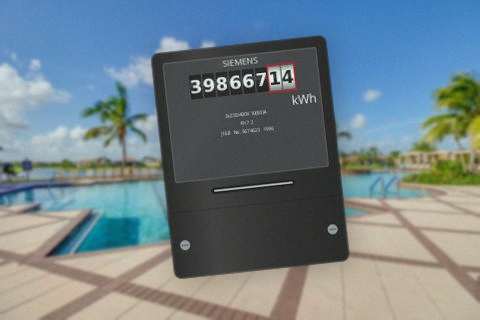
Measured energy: 398667.14 kWh
